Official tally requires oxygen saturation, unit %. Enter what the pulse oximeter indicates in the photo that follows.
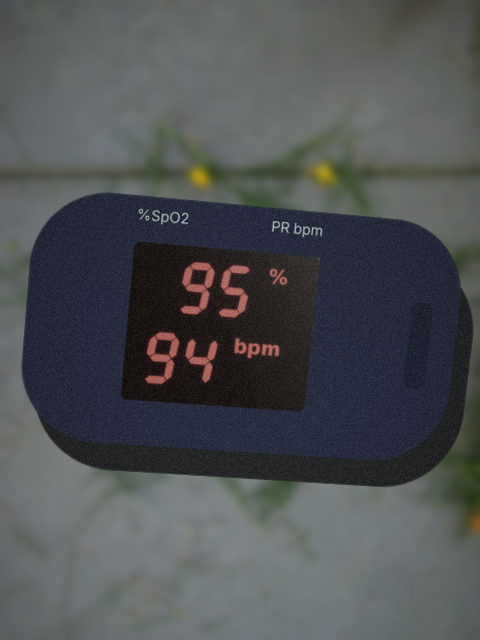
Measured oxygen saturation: 95 %
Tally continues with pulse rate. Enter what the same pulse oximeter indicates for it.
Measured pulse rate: 94 bpm
